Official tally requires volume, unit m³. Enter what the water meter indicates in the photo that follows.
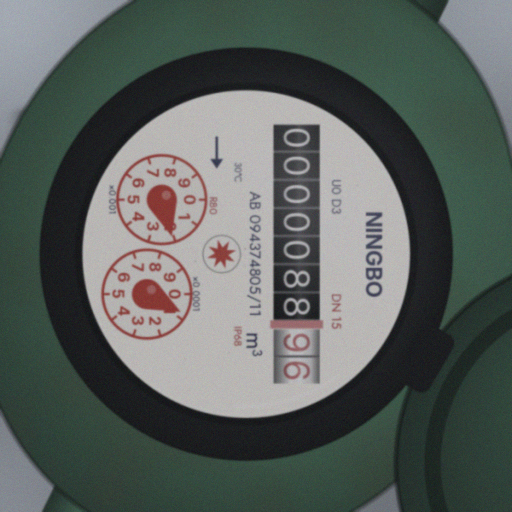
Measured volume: 88.9620 m³
